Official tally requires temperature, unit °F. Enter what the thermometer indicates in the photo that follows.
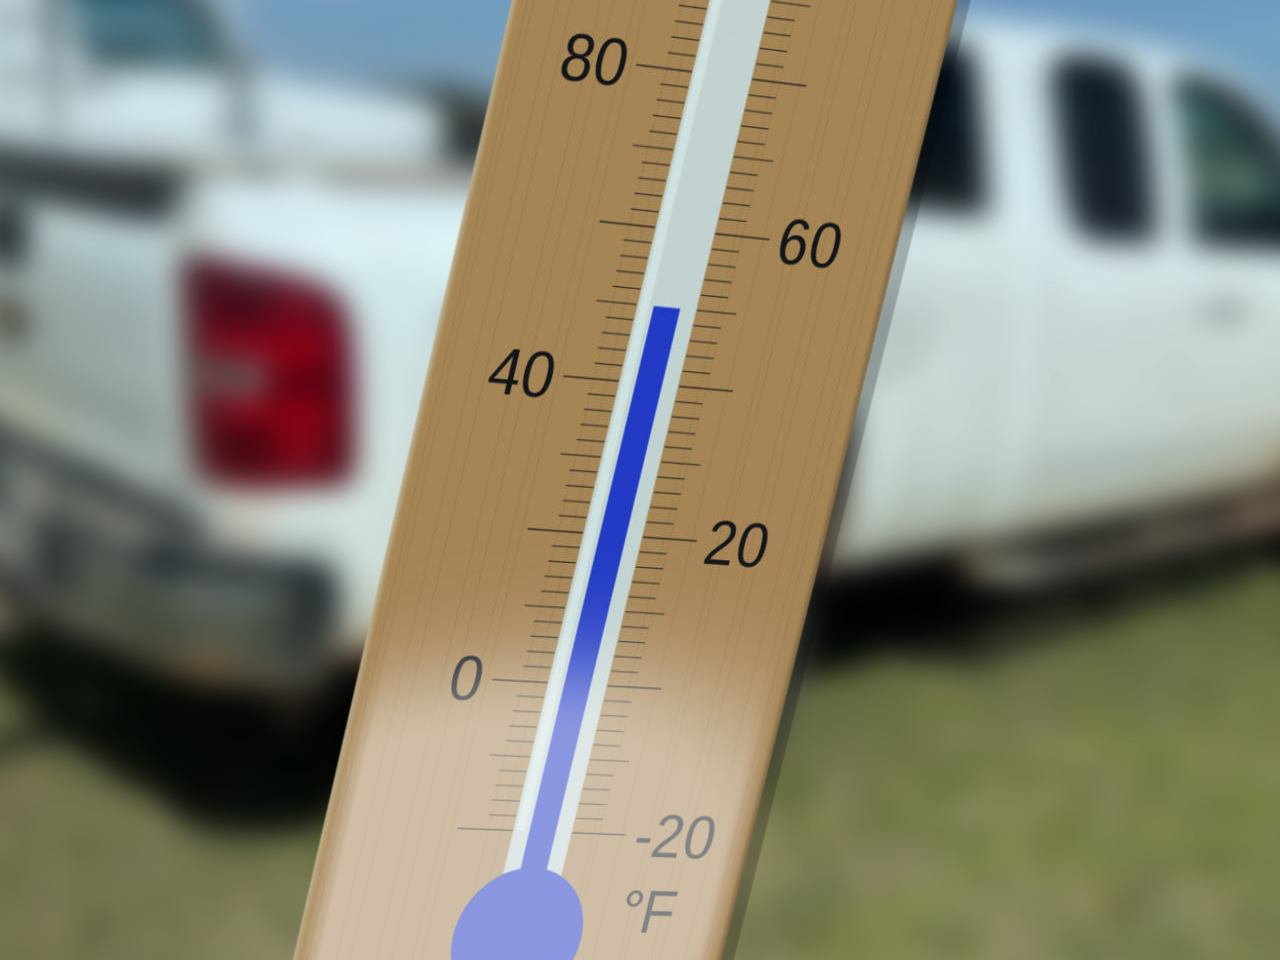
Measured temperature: 50 °F
